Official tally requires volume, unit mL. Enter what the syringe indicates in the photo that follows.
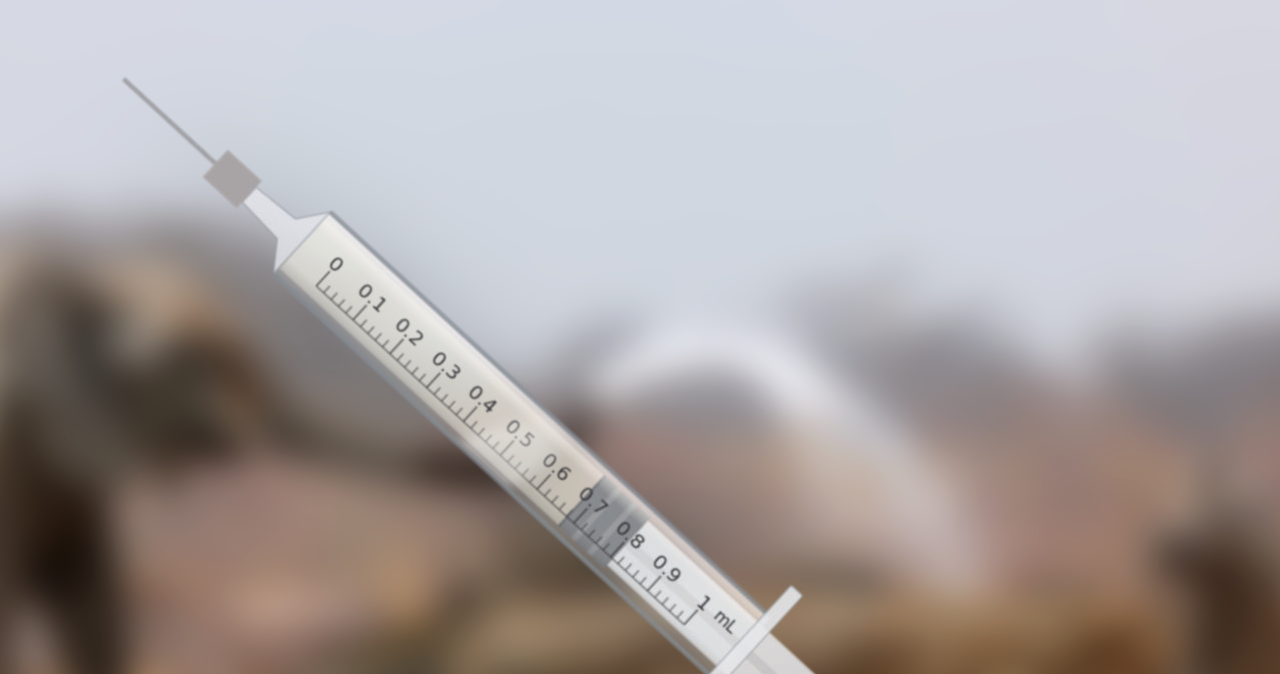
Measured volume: 0.68 mL
